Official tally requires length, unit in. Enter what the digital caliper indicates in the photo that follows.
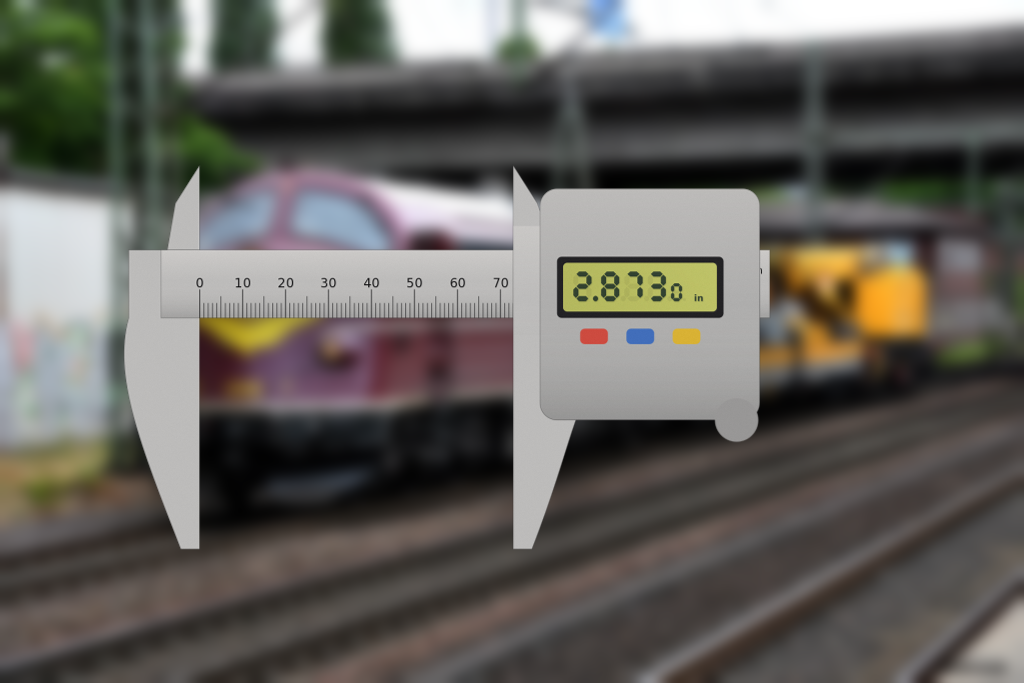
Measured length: 2.8730 in
